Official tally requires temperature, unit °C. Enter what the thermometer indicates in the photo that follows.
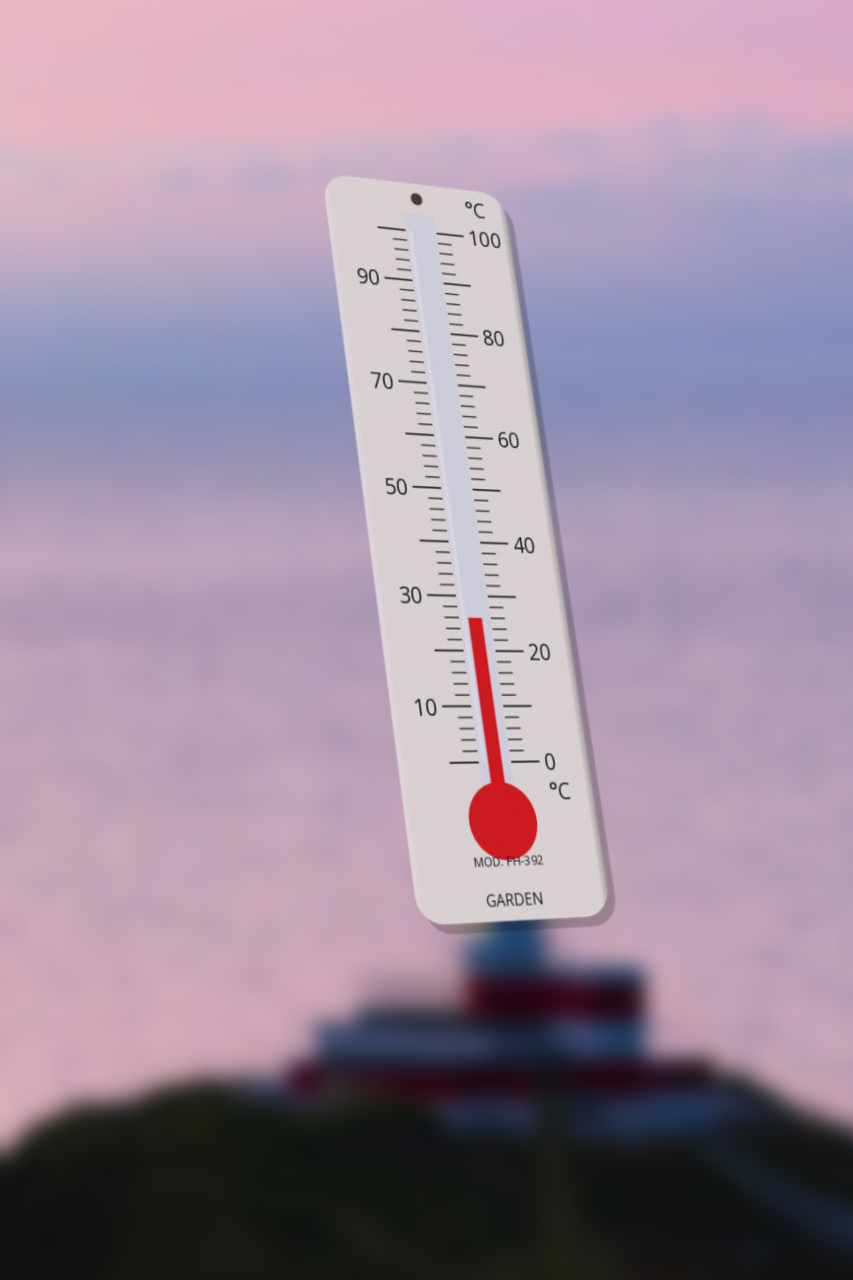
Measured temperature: 26 °C
